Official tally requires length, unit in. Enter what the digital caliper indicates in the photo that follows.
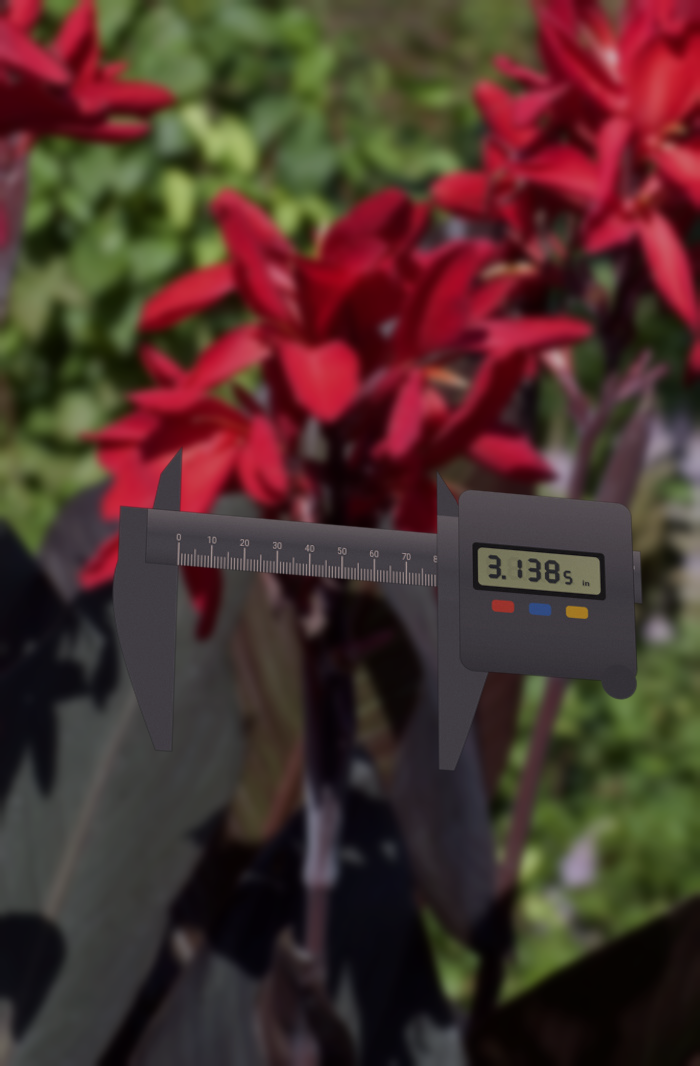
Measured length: 3.1385 in
